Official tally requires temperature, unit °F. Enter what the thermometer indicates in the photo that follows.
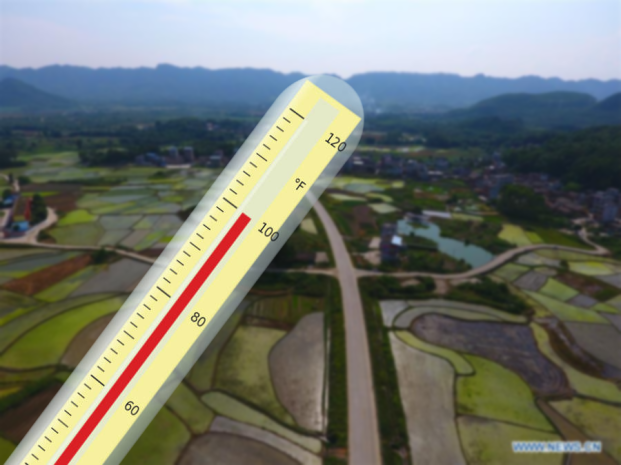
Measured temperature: 100 °F
